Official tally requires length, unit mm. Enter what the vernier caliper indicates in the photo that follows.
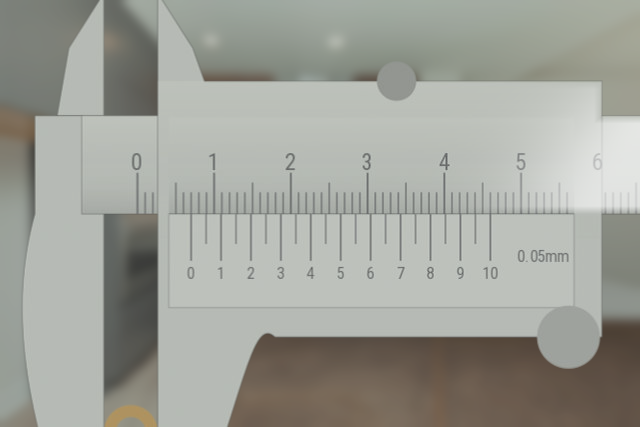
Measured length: 7.0 mm
